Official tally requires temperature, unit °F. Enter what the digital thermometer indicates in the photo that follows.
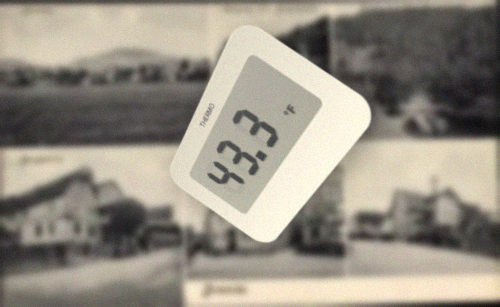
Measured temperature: 43.3 °F
